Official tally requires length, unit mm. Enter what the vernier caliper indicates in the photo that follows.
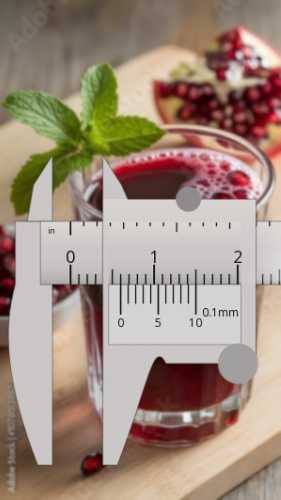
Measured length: 6.0 mm
